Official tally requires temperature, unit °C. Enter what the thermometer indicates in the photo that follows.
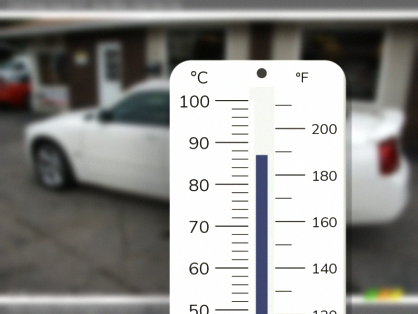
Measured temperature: 87 °C
